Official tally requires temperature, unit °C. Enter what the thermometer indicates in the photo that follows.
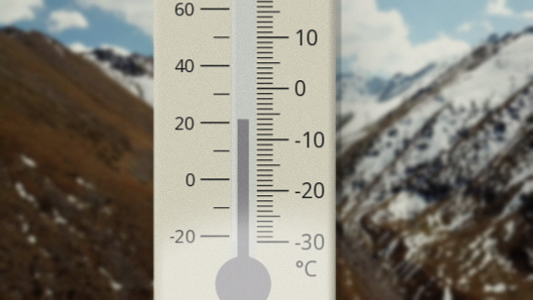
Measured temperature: -6 °C
